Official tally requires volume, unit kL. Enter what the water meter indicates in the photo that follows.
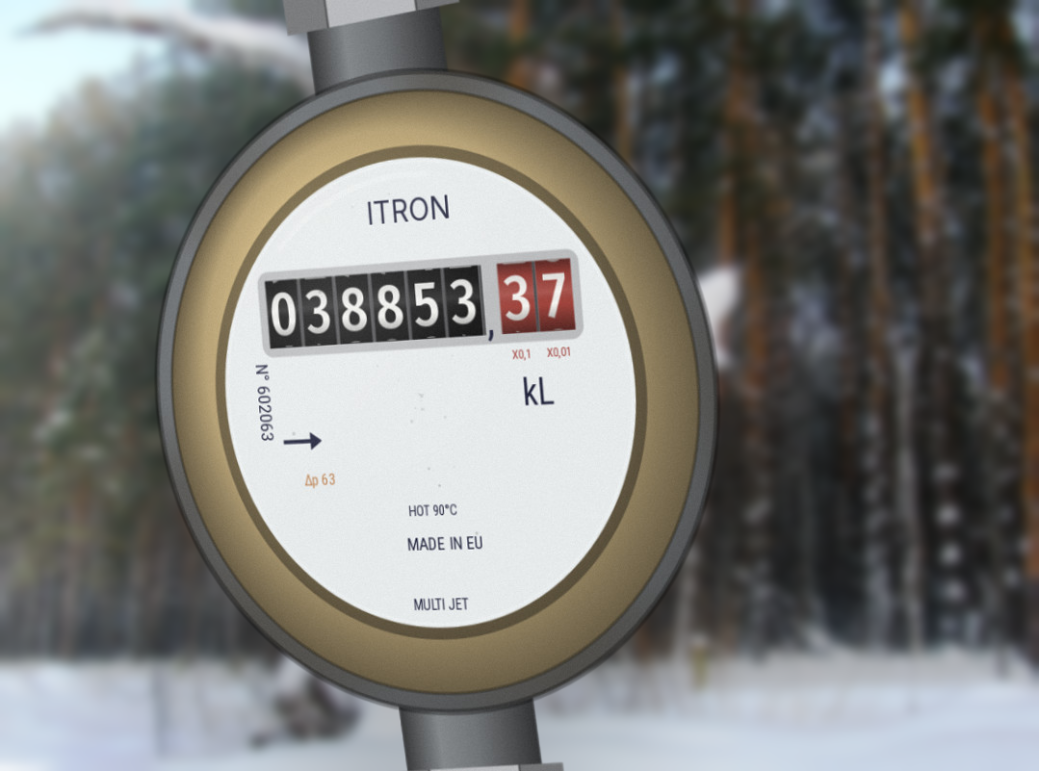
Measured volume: 38853.37 kL
